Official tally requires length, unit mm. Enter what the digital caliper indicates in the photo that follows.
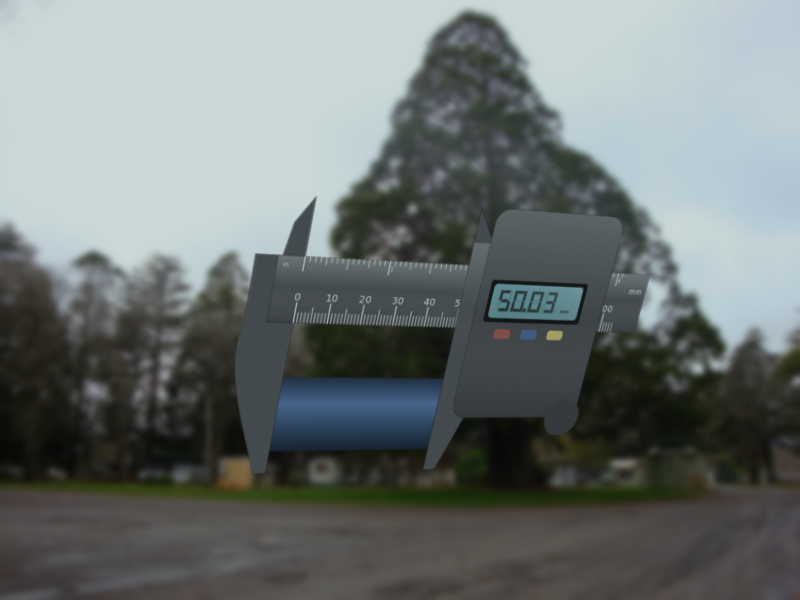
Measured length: 50.03 mm
